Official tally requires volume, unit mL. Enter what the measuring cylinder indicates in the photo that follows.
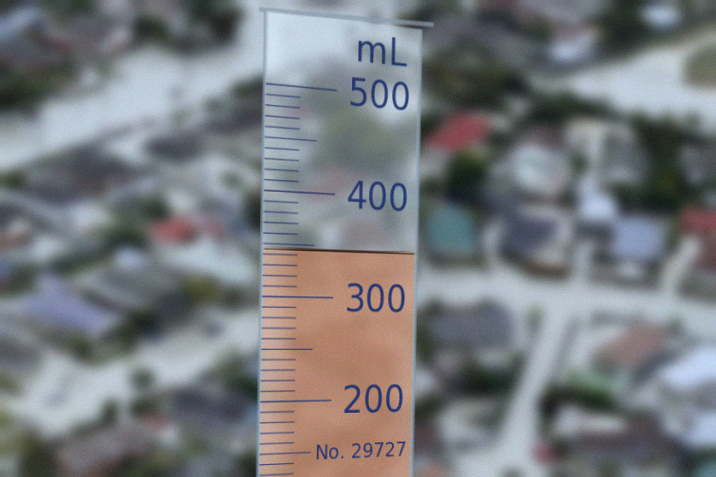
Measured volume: 345 mL
